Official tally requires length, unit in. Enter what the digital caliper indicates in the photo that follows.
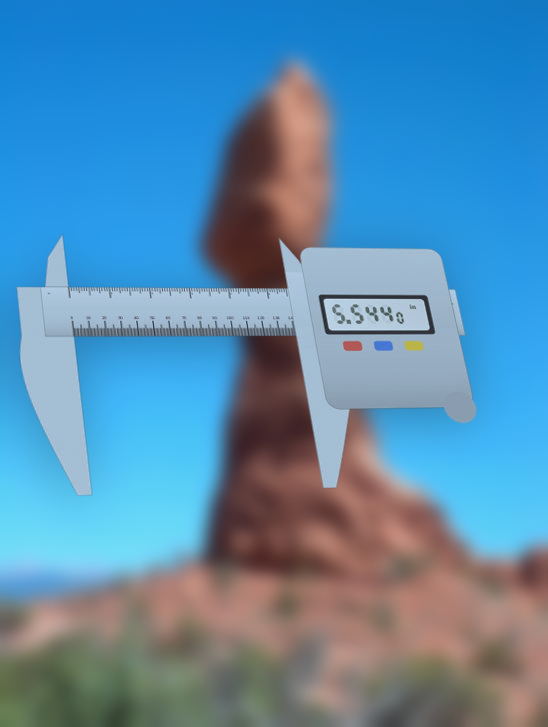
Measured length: 5.5440 in
